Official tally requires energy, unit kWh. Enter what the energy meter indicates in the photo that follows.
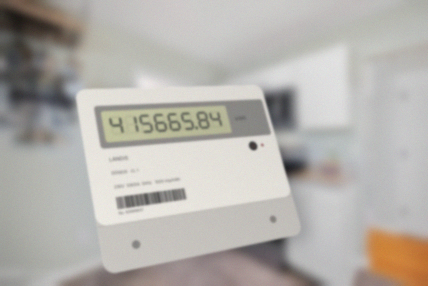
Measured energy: 415665.84 kWh
